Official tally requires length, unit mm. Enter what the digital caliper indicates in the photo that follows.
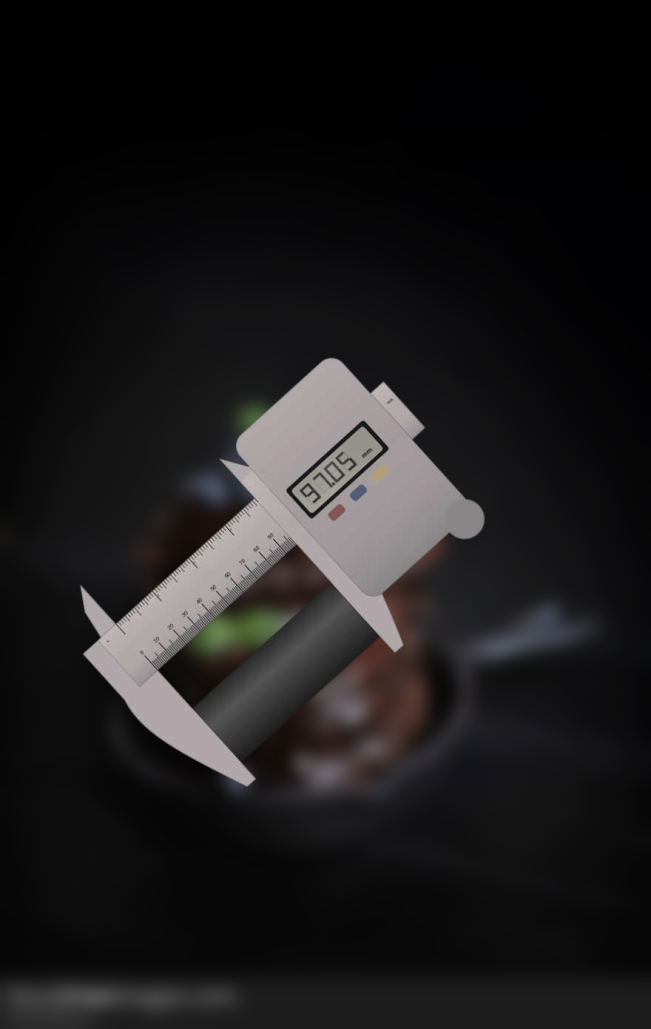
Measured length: 97.05 mm
